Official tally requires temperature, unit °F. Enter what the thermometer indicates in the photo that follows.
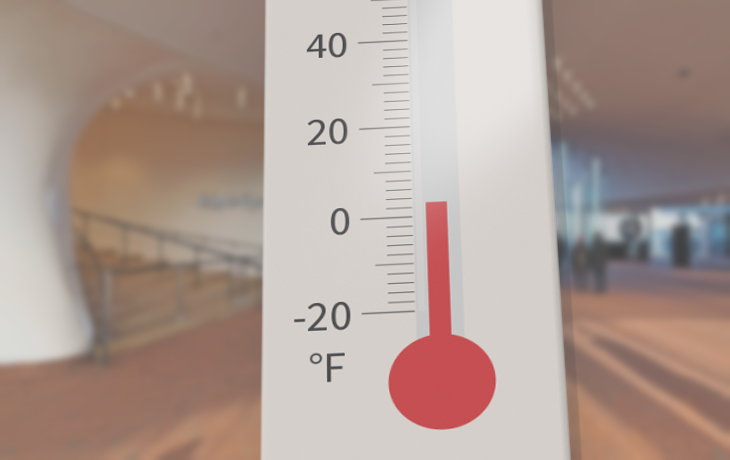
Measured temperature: 3 °F
